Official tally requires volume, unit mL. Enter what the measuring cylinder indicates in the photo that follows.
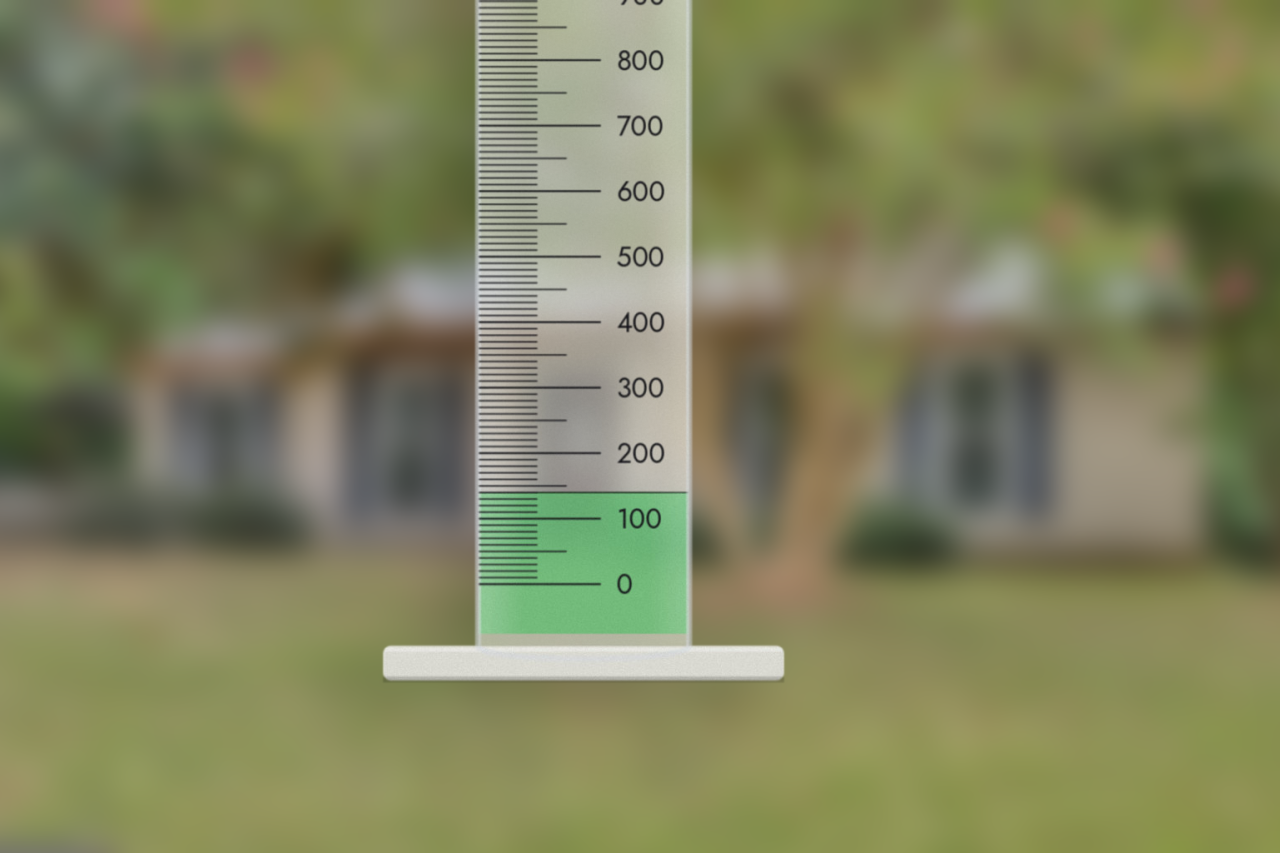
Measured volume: 140 mL
